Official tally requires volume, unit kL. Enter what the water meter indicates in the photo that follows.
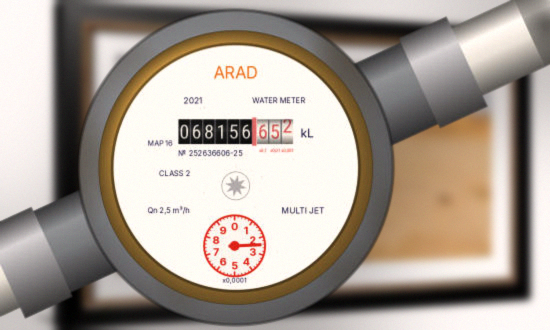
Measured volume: 68156.6522 kL
